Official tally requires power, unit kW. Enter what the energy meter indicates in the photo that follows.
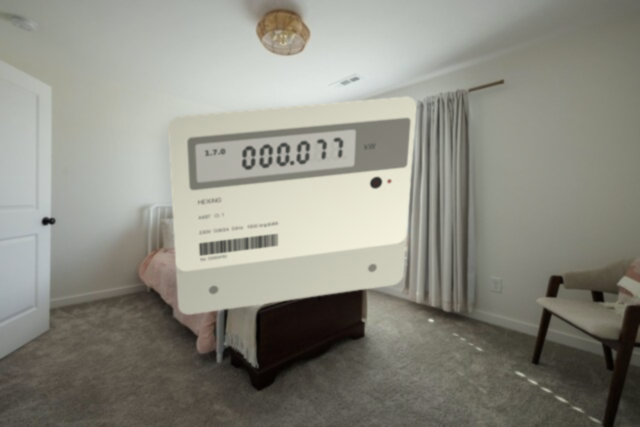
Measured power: 0.077 kW
